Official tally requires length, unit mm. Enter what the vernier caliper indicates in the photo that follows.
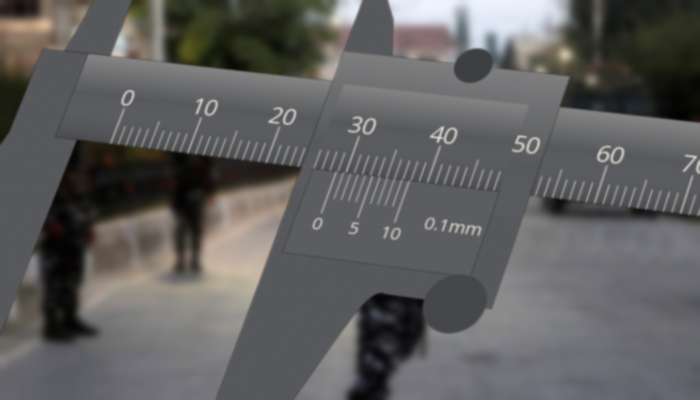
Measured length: 28.8 mm
